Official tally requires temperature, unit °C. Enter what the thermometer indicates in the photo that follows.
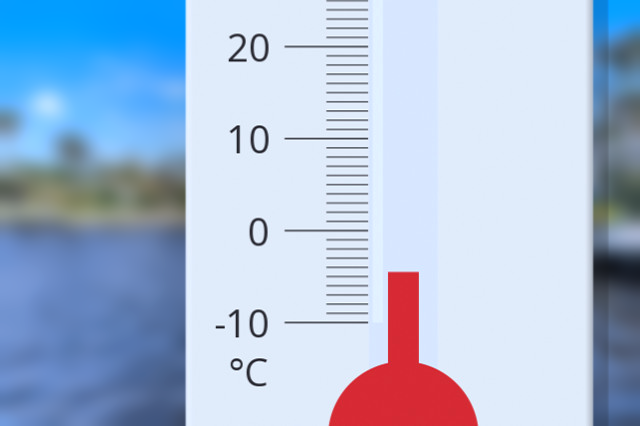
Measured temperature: -4.5 °C
